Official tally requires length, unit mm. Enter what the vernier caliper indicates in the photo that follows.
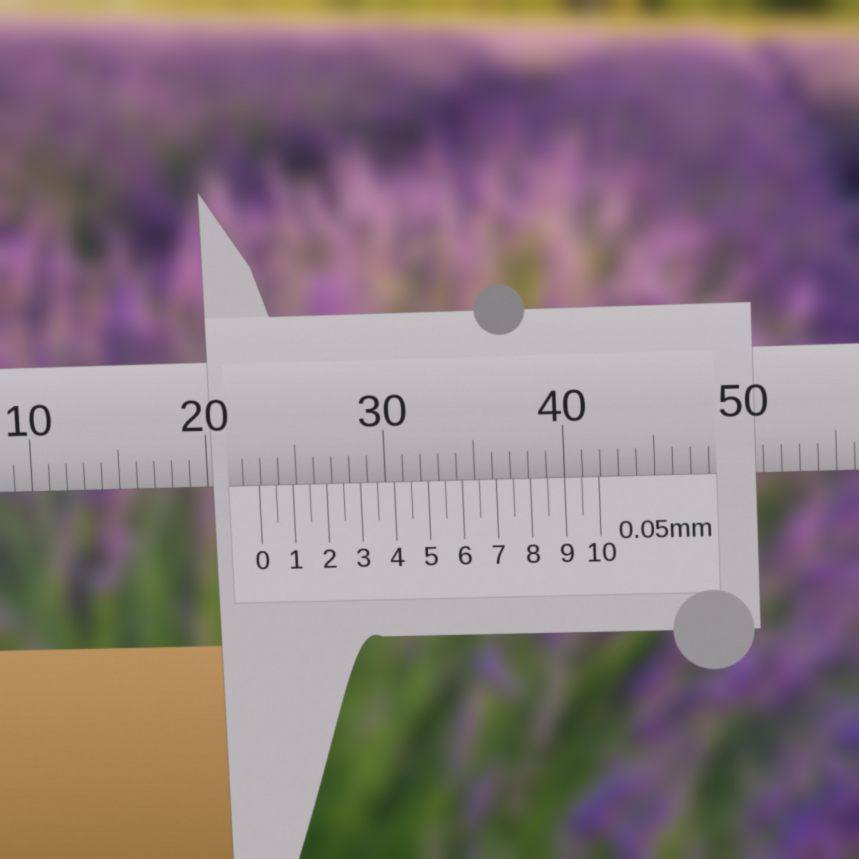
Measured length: 22.9 mm
